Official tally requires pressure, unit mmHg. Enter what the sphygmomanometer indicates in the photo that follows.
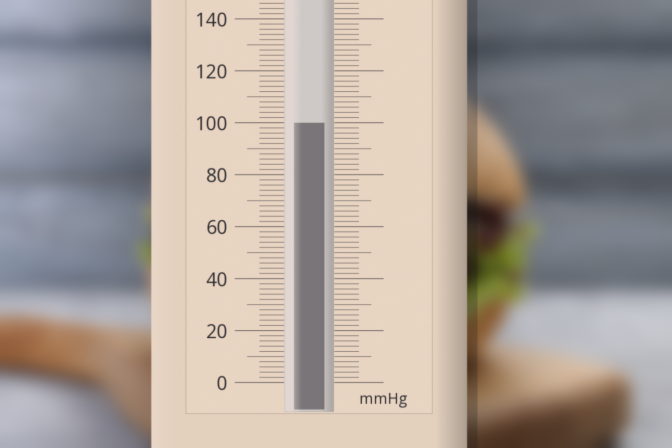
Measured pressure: 100 mmHg
